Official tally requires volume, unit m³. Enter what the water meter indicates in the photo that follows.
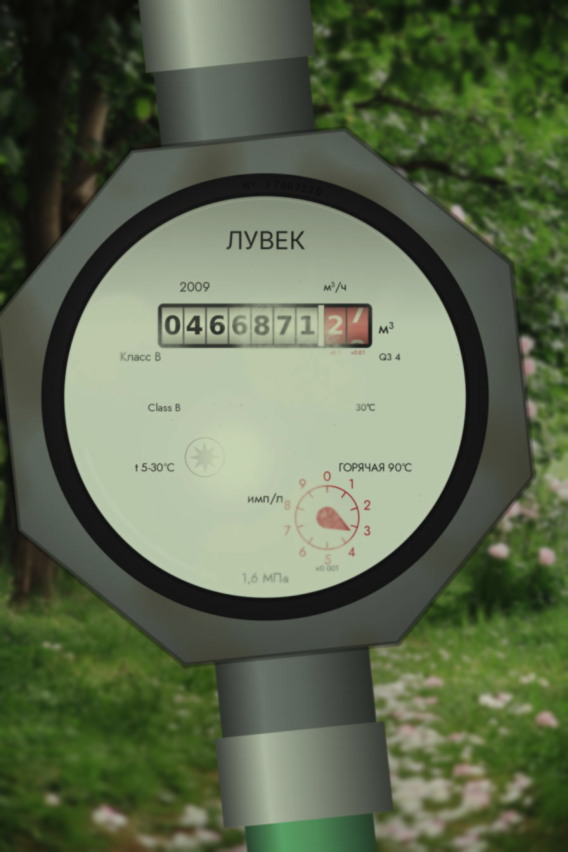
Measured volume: 466871.273 m³
